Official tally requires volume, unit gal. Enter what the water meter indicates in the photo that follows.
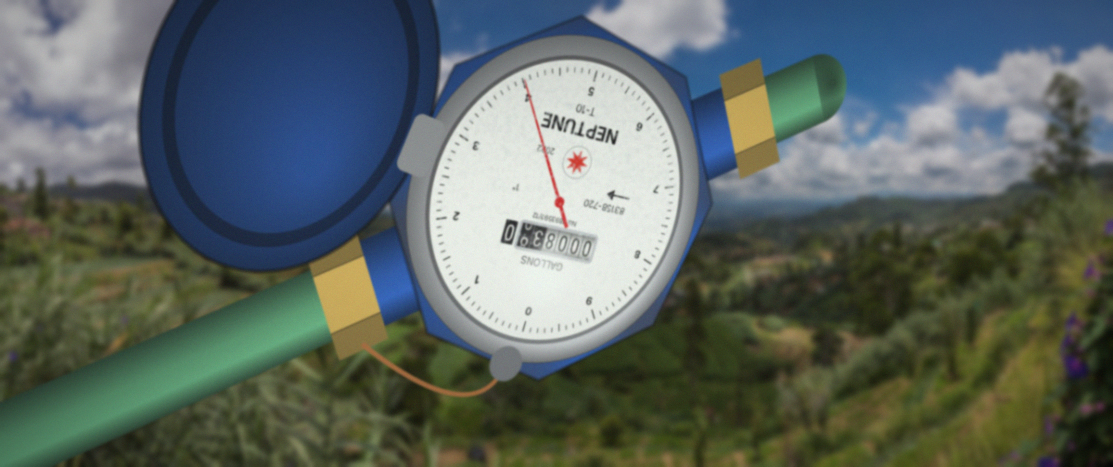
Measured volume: 8384.0 gal
